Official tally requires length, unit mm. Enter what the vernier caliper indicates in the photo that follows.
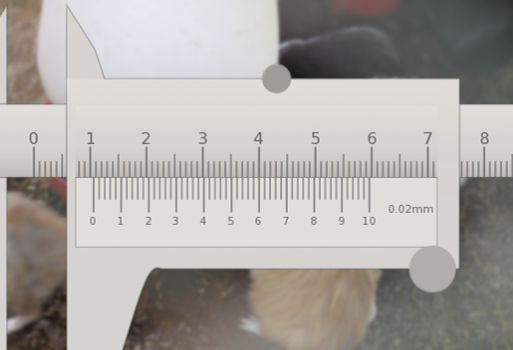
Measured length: 10.6 mm
